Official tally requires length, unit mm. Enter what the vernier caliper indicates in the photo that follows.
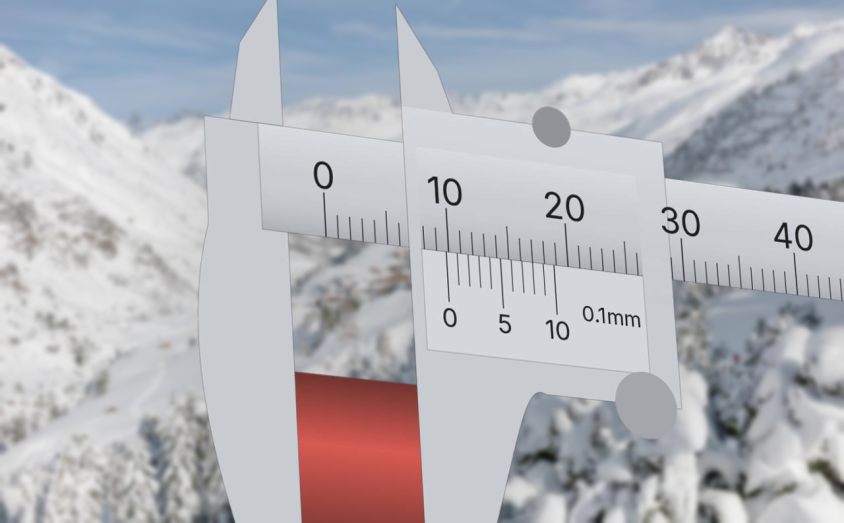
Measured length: 9.8 mm
